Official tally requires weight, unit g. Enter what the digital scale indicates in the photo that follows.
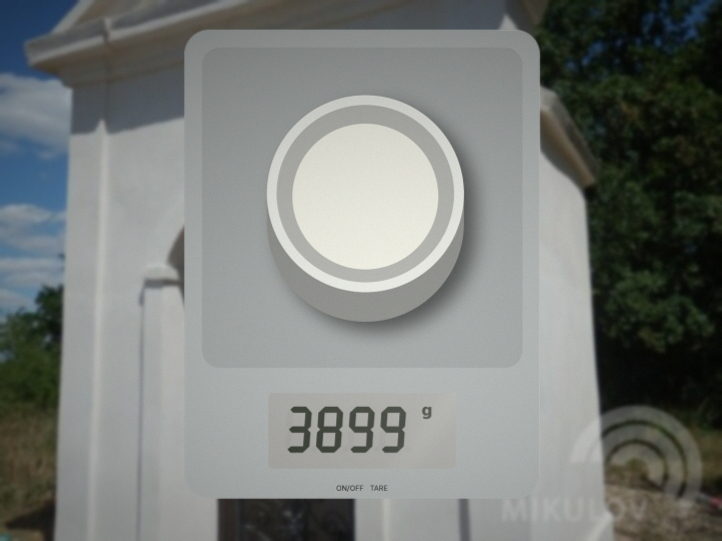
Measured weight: 3899 g
